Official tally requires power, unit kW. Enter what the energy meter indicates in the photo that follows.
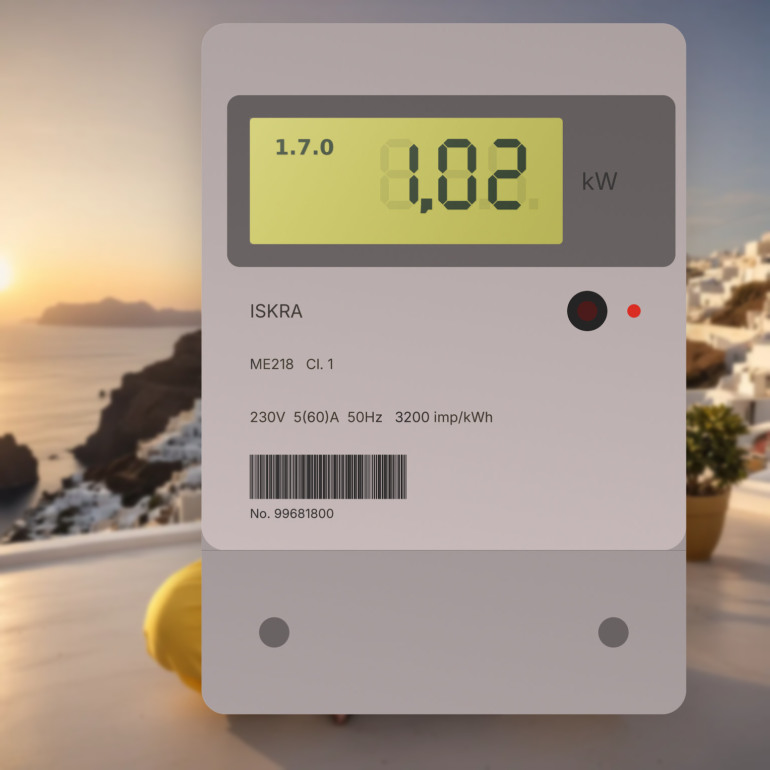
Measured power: 1.02 kW
